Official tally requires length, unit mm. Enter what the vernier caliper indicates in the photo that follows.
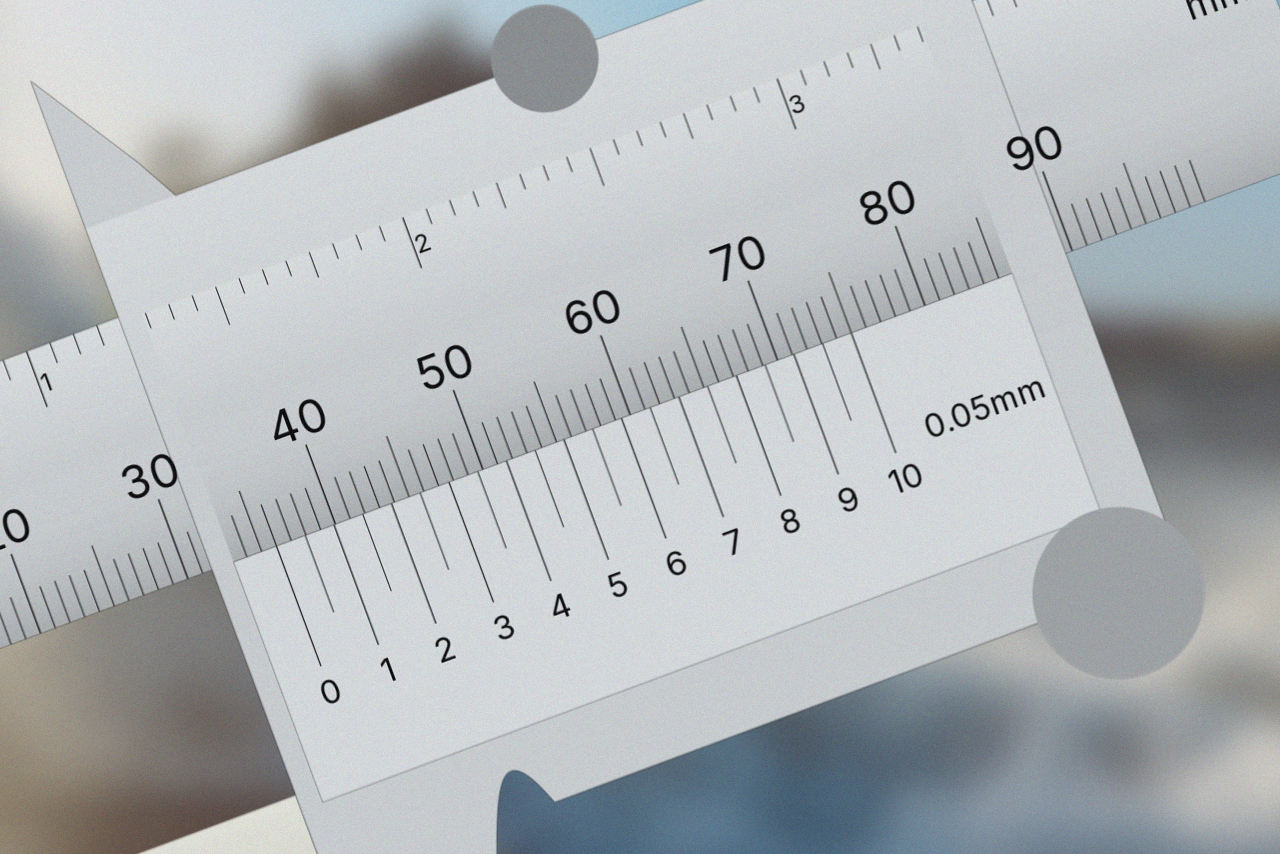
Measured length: 36.0 mm
